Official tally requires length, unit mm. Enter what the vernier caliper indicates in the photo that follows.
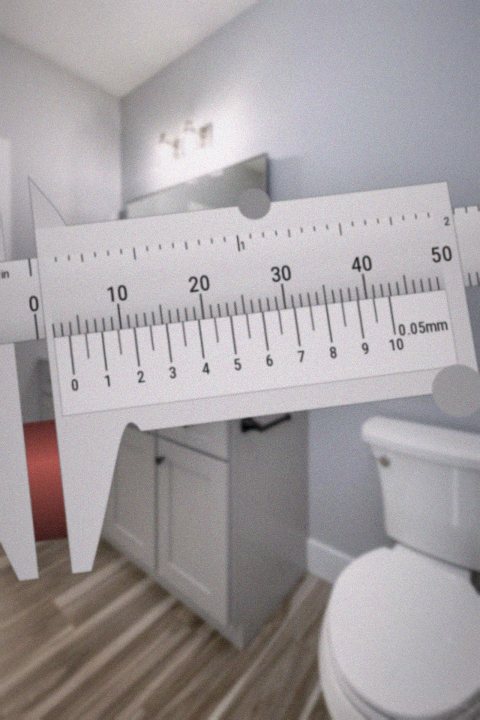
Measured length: 3.8 mm
